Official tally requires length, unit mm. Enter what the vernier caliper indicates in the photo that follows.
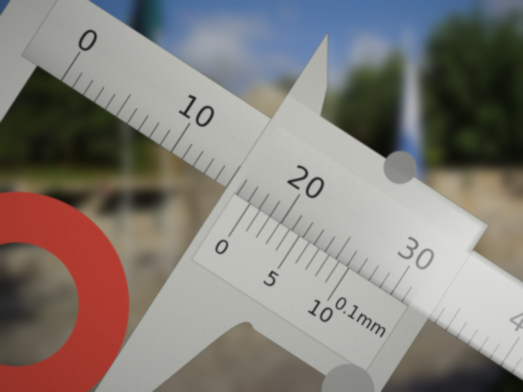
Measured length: 17.2 mm
